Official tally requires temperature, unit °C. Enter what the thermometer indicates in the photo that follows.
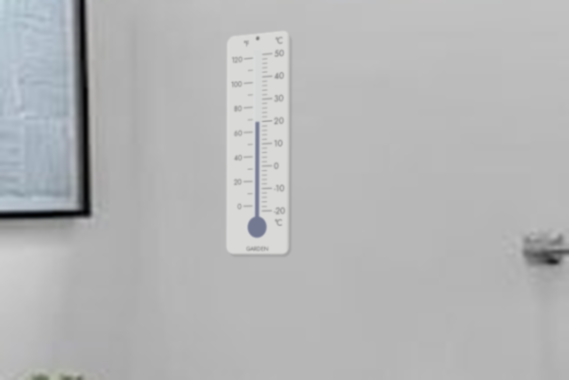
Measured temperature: 20 °C
